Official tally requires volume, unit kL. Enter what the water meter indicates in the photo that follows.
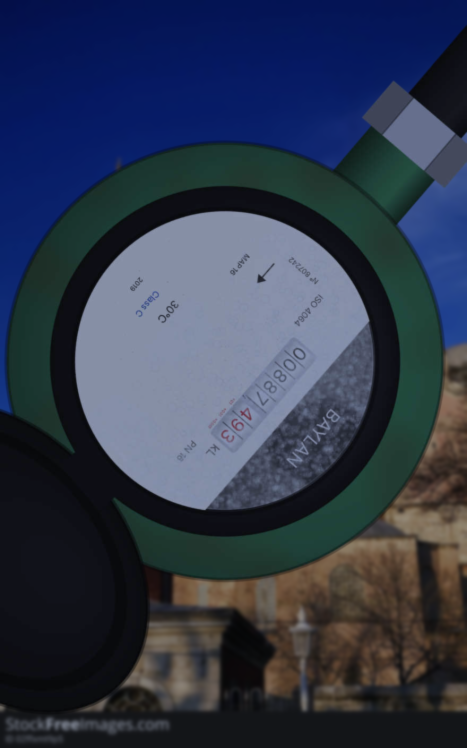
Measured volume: 887.493 kL
